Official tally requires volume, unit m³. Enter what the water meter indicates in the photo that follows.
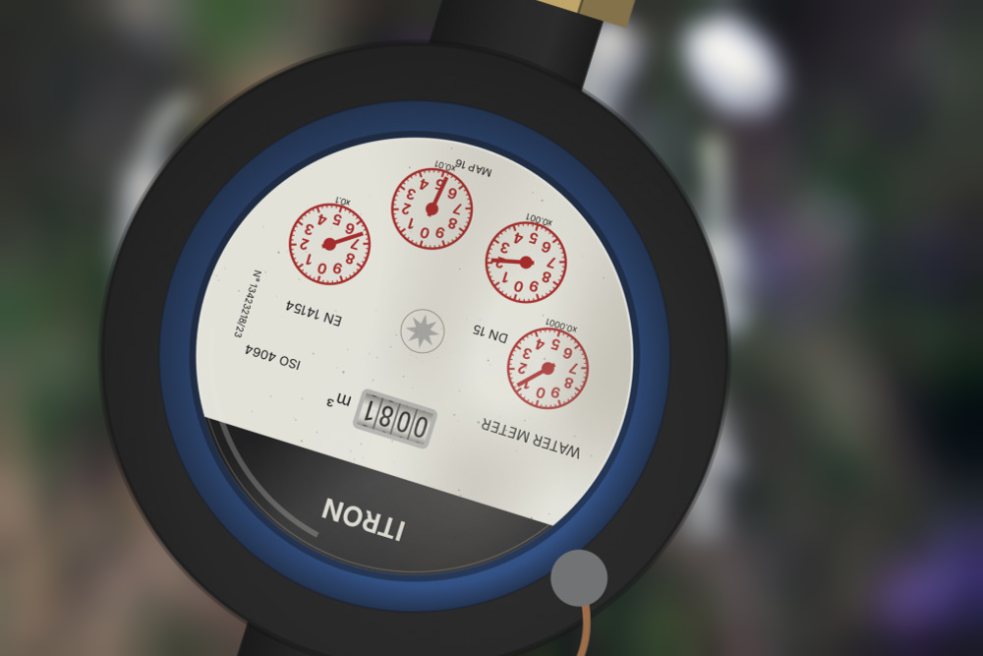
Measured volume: 81.6521 m³
